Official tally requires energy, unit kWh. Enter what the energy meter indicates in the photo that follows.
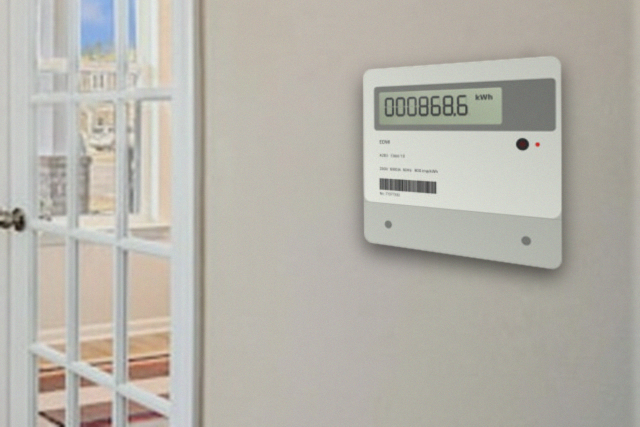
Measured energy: 868.6 kWh
